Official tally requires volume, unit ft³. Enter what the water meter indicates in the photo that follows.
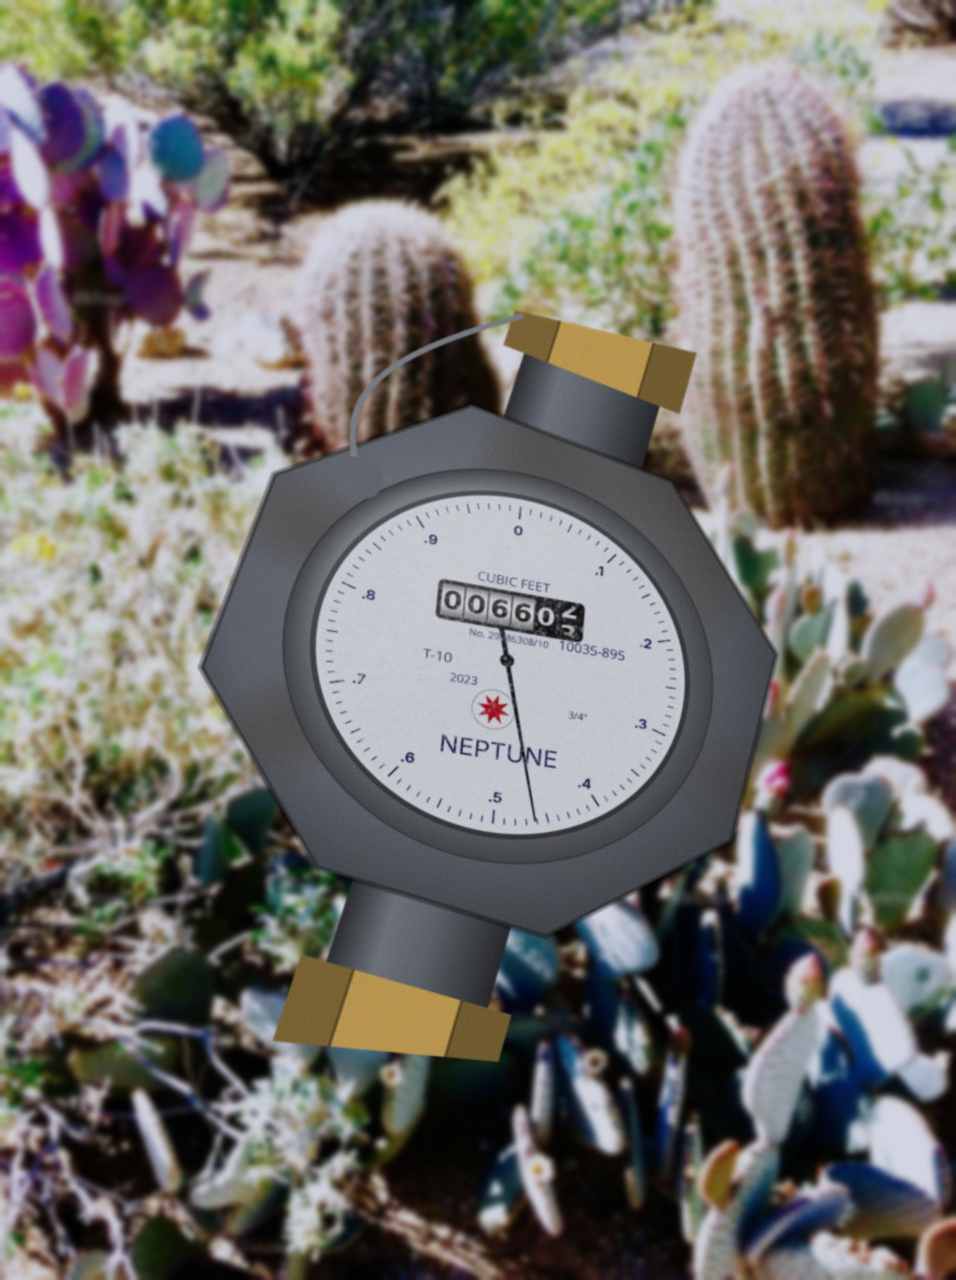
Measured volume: 6602.46 ft³
